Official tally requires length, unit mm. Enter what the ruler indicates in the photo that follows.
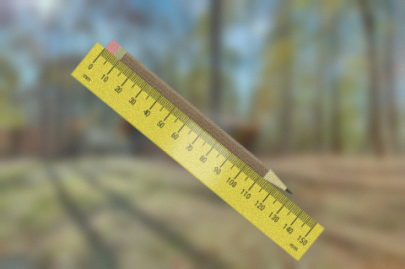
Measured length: 130 mm
